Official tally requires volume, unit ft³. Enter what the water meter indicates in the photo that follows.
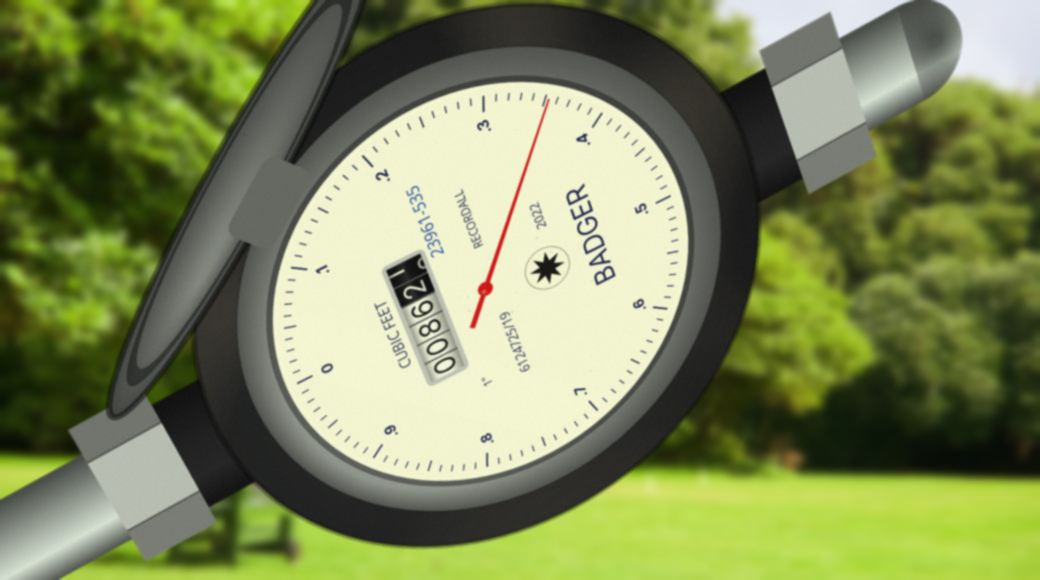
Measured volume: 8621.35 ft³
